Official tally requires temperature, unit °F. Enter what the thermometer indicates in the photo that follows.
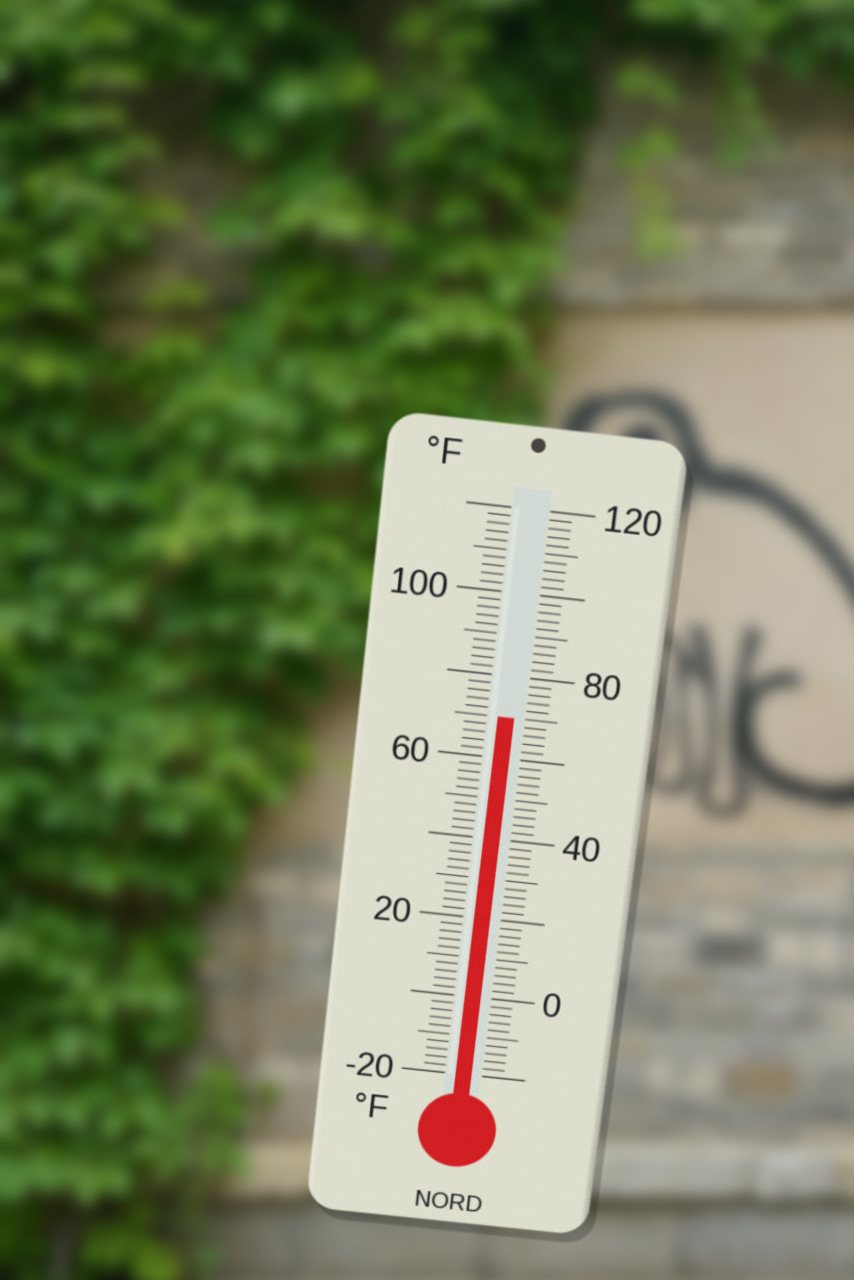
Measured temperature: 70 °F
